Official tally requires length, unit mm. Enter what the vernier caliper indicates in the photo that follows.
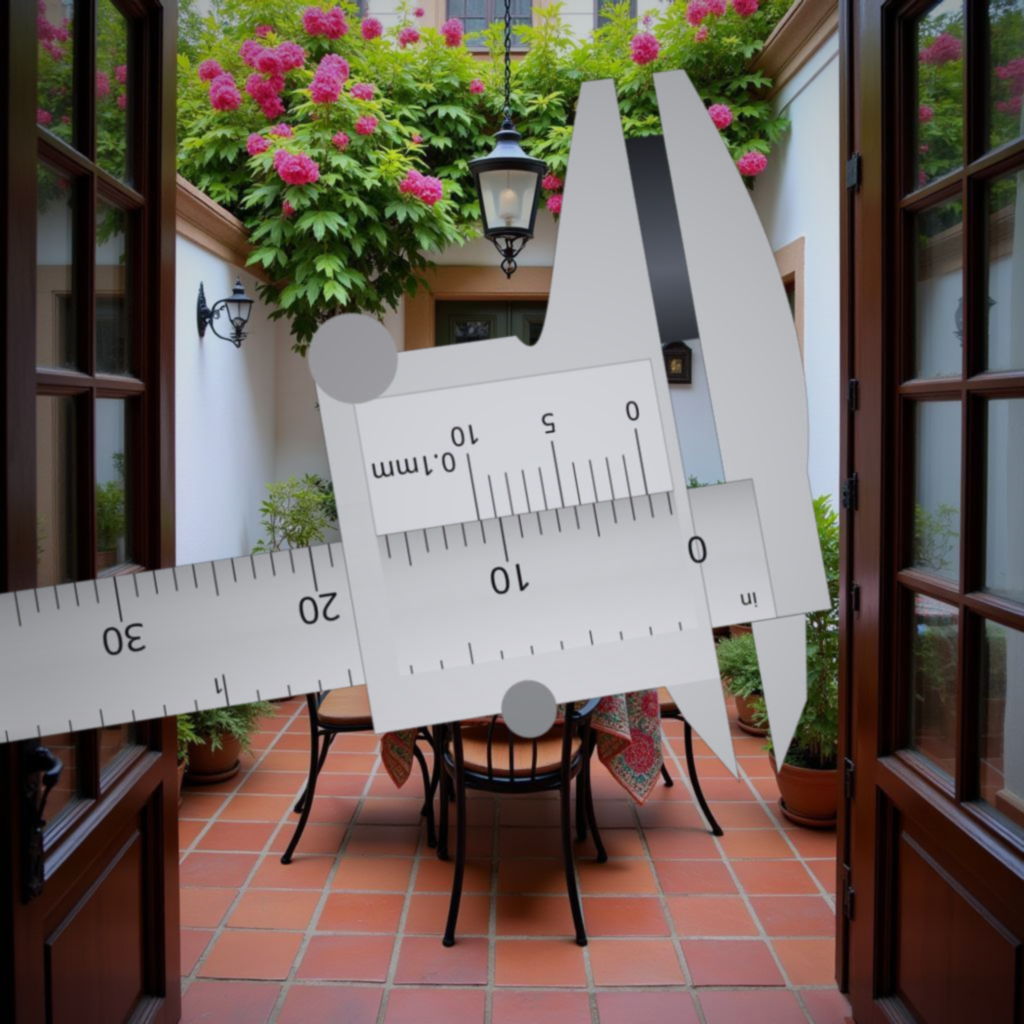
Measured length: 2.1 mm
